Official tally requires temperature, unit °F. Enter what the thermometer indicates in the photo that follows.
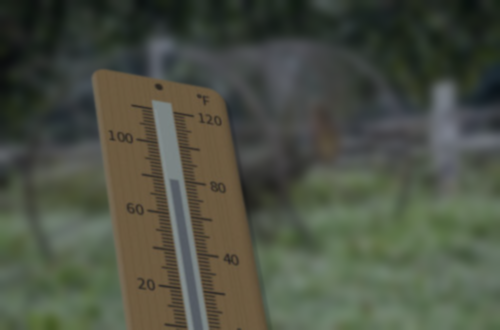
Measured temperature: 80 °F
